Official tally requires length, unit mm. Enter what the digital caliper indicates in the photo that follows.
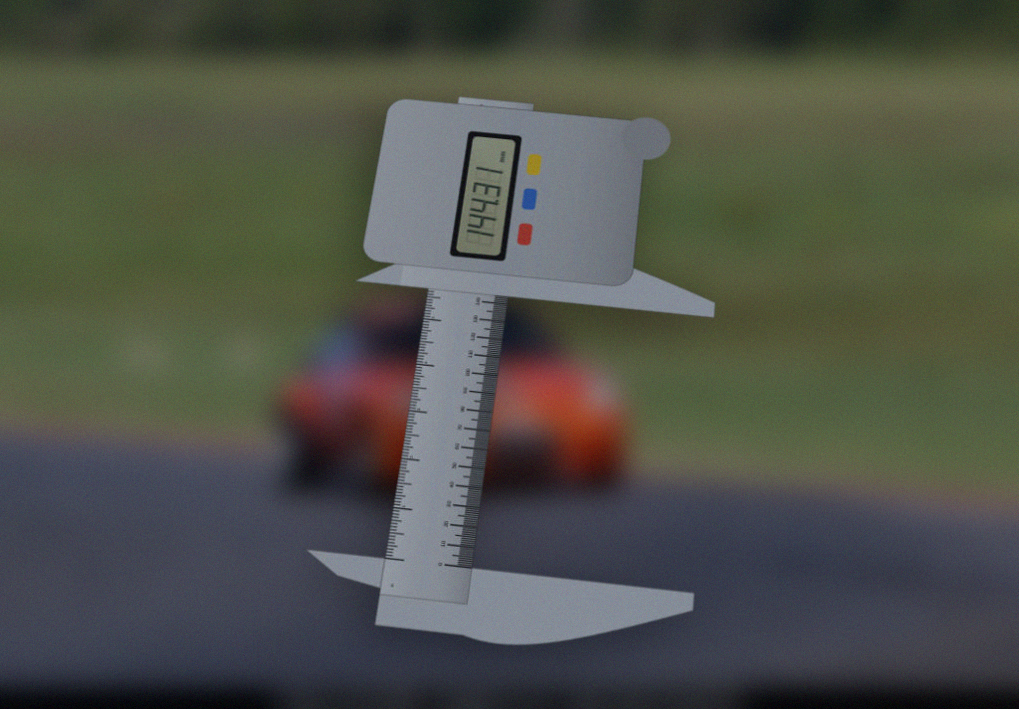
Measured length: 144.31 mm
